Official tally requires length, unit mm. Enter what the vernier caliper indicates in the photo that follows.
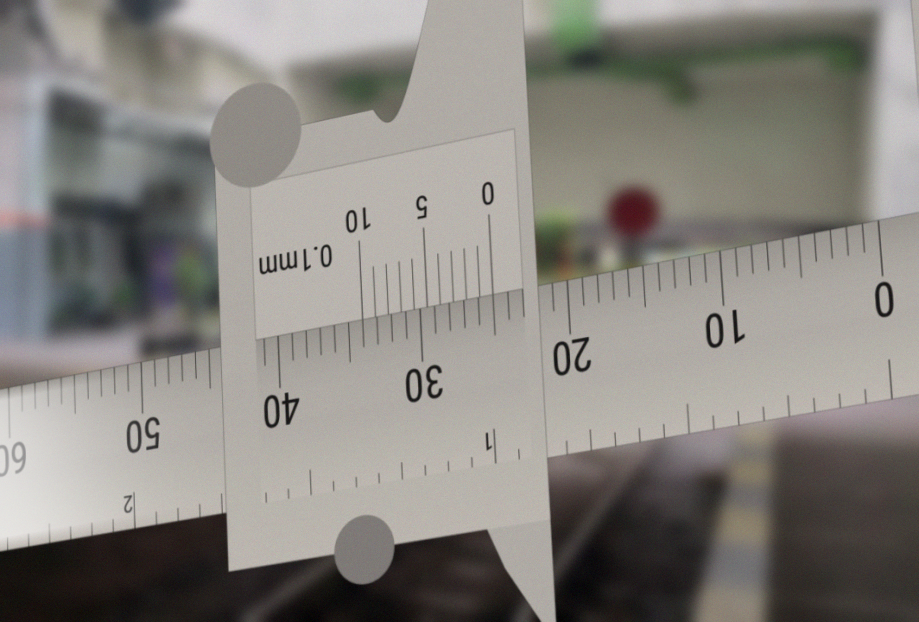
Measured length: 25.0 mm
